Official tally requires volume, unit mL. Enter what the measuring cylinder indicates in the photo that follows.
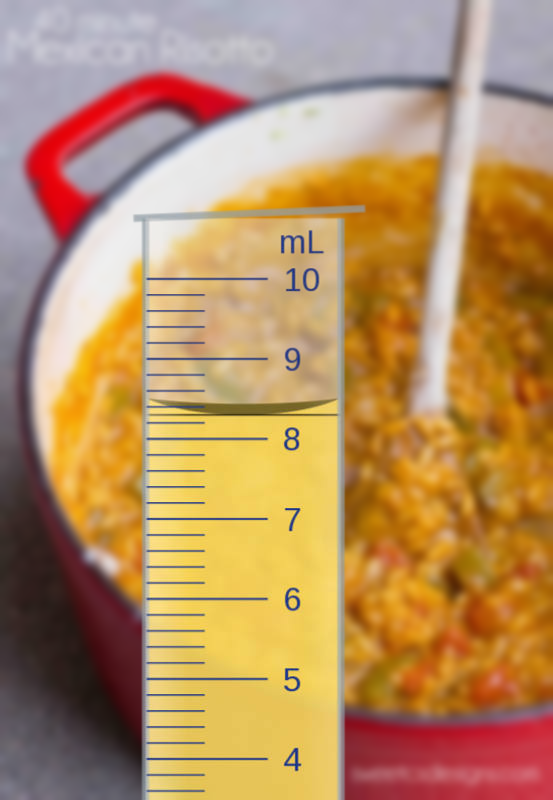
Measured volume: 8.3 mL
